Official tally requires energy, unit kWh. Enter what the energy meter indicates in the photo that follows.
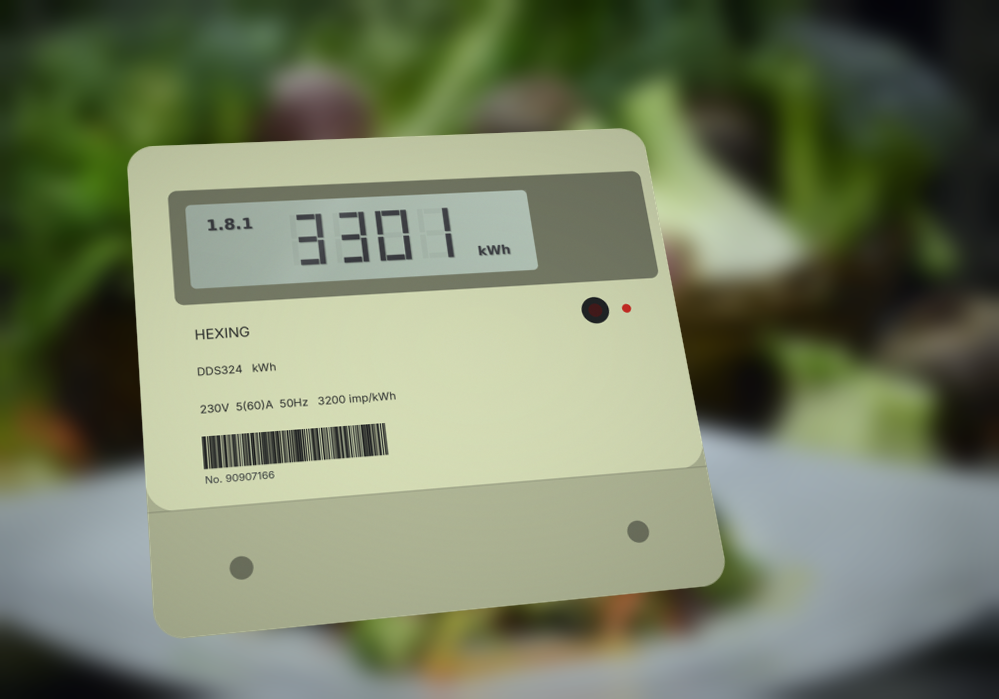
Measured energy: 3301 kWh
